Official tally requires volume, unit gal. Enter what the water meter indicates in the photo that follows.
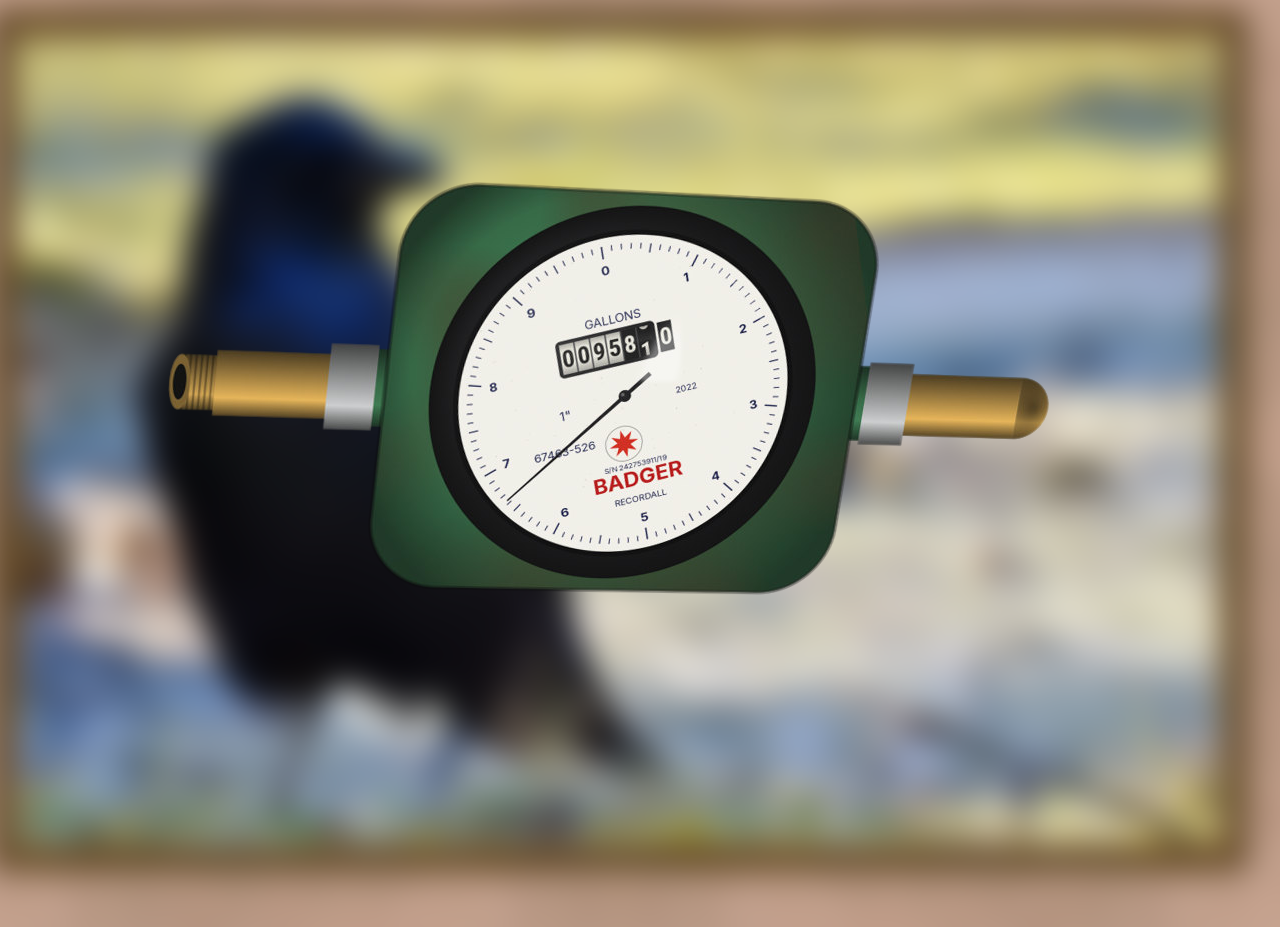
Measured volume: 95806.6 gal
